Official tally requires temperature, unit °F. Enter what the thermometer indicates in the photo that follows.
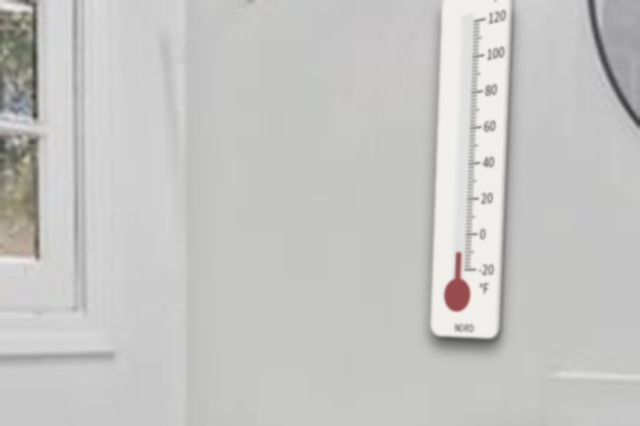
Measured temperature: -10 °F
